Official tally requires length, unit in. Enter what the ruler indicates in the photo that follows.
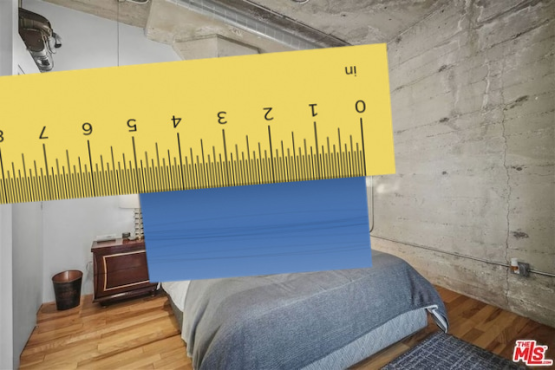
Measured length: 5 in
